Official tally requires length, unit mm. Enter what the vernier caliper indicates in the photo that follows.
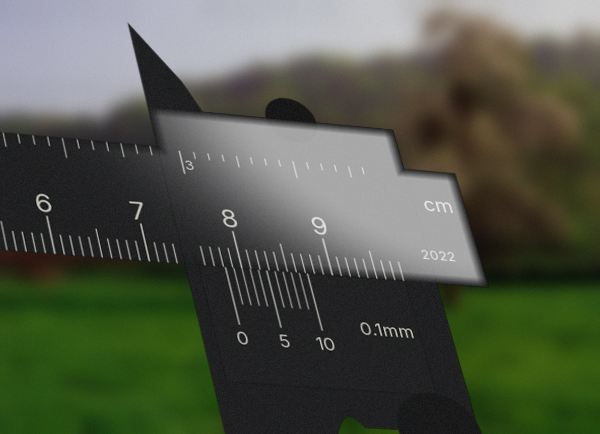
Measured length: 78.2 mm
